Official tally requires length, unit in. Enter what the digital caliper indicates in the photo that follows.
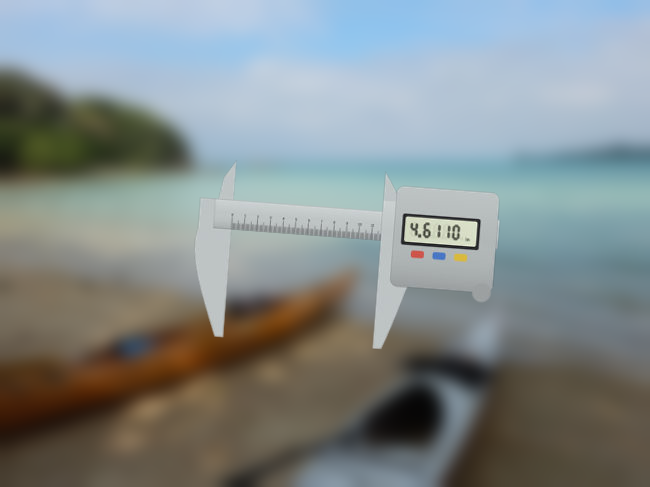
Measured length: 4.6110 in
